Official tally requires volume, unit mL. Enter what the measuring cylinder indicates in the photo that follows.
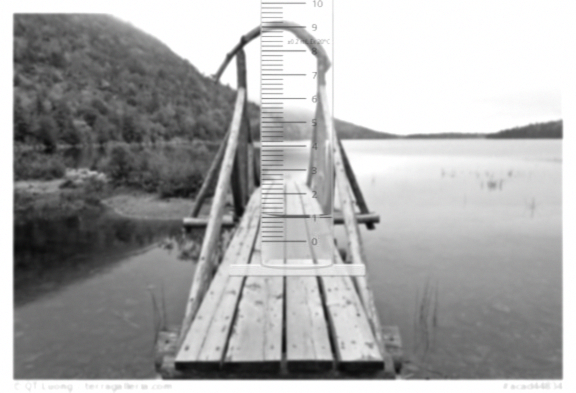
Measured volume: 1 mL
